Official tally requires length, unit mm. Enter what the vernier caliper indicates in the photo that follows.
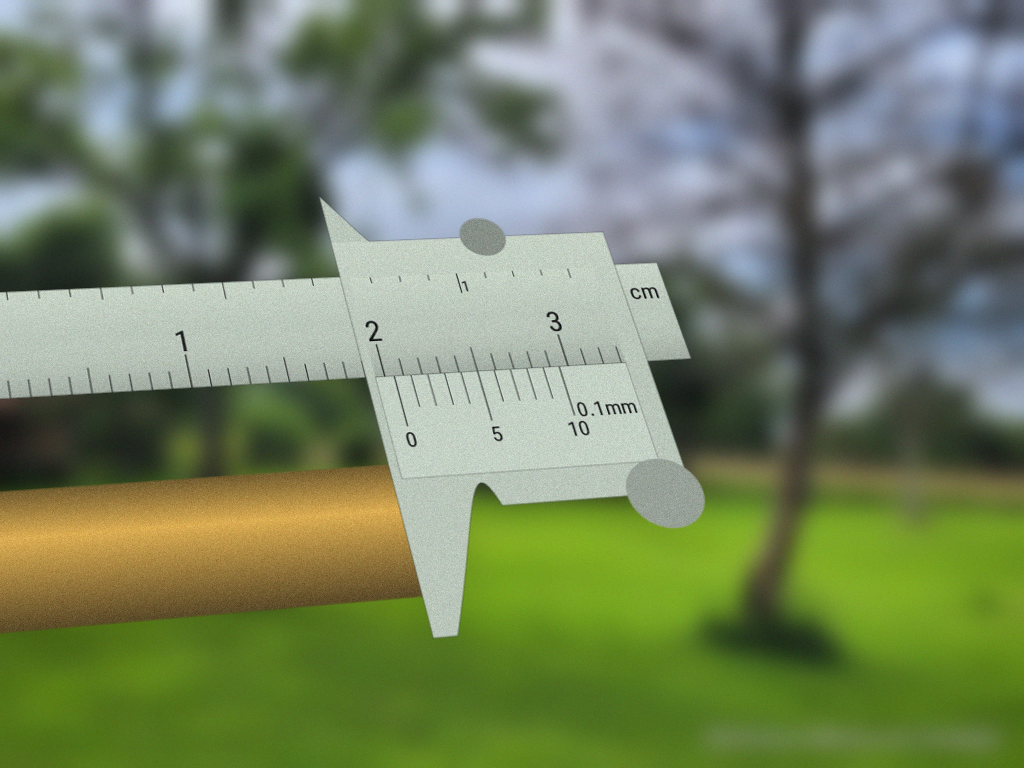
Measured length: 20.5 mm
